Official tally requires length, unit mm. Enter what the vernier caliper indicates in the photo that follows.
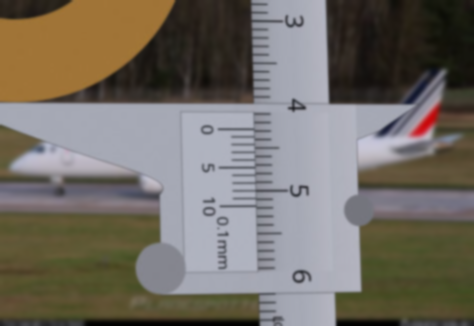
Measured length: 42.8 mm
